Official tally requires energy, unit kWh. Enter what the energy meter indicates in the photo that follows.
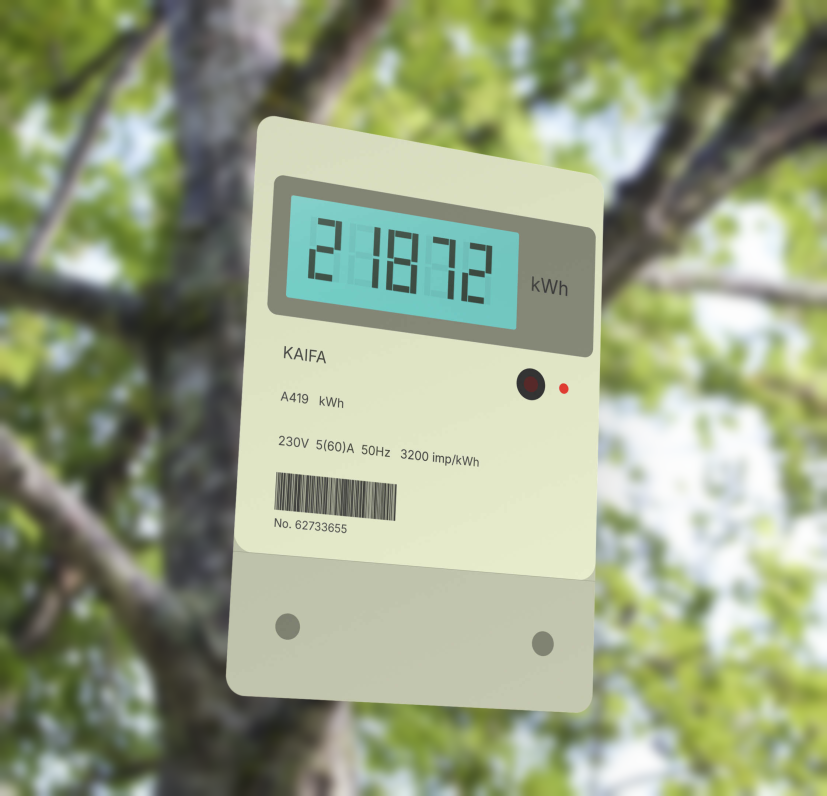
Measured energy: 21872 kWh
